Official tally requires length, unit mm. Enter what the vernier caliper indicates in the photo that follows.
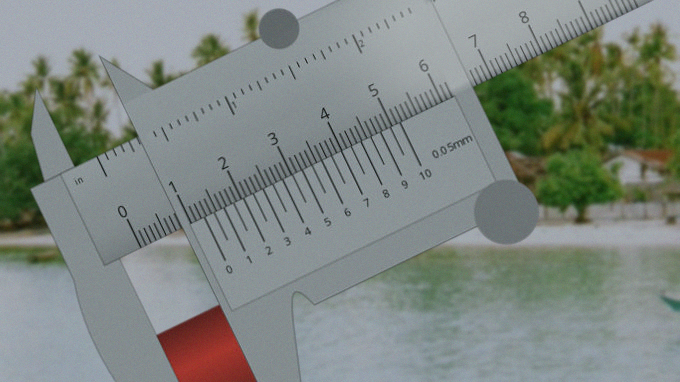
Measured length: 12.6 mm
